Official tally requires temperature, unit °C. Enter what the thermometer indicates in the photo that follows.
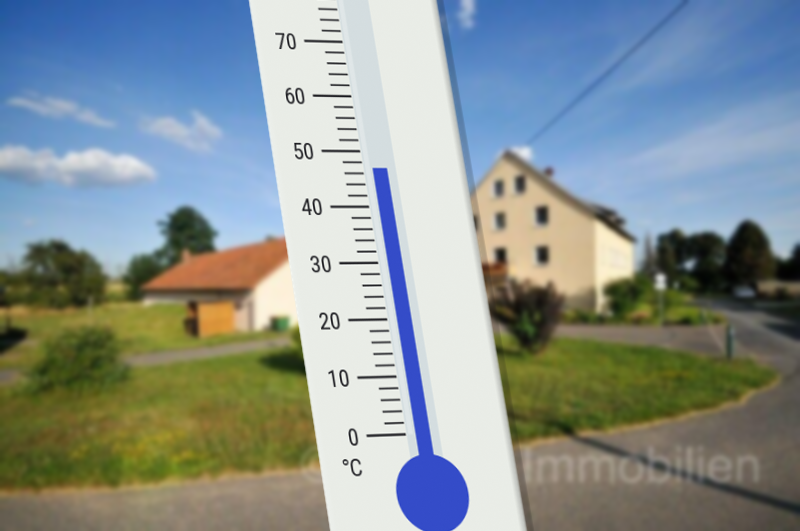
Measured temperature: 47 °C
